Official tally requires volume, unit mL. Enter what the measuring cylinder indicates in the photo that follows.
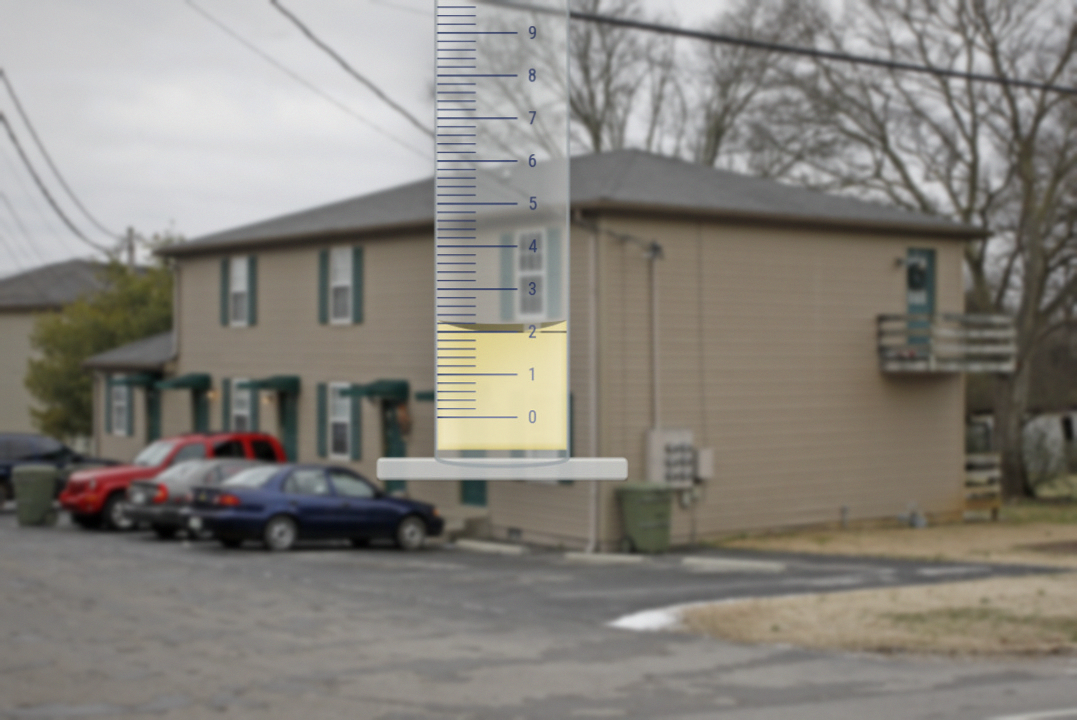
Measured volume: 2 mL
